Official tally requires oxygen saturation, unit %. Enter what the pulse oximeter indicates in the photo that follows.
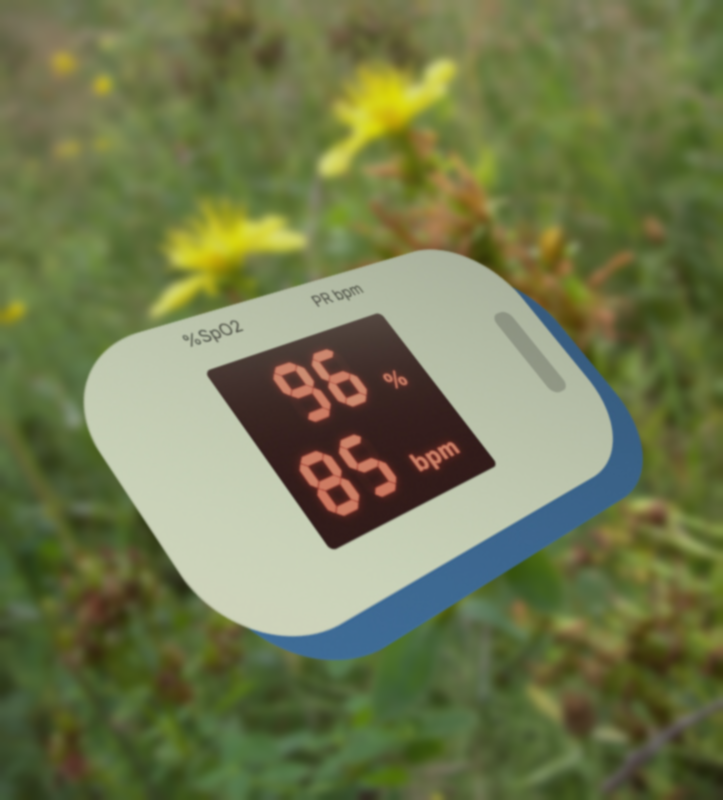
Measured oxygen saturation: 96 %
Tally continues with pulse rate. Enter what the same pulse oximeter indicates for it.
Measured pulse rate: 85 bpm
